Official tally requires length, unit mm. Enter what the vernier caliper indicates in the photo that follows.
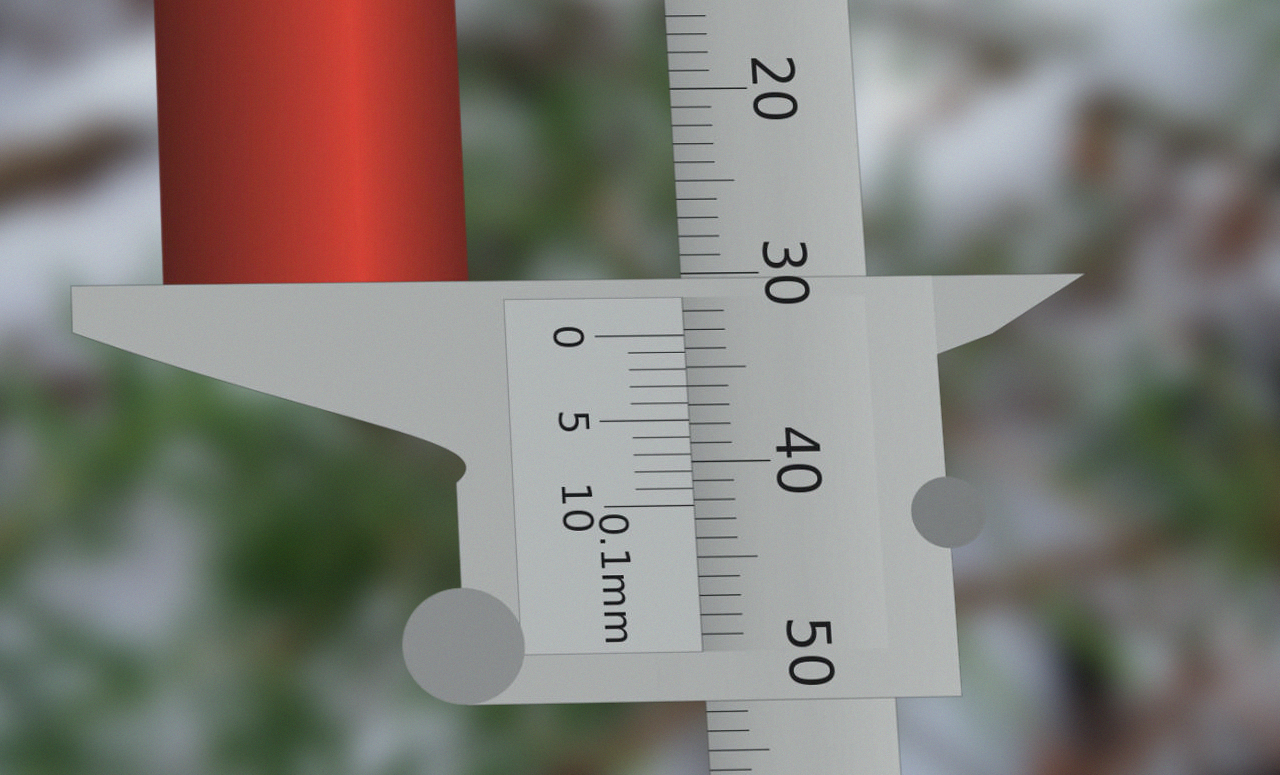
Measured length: 33.3 mm
